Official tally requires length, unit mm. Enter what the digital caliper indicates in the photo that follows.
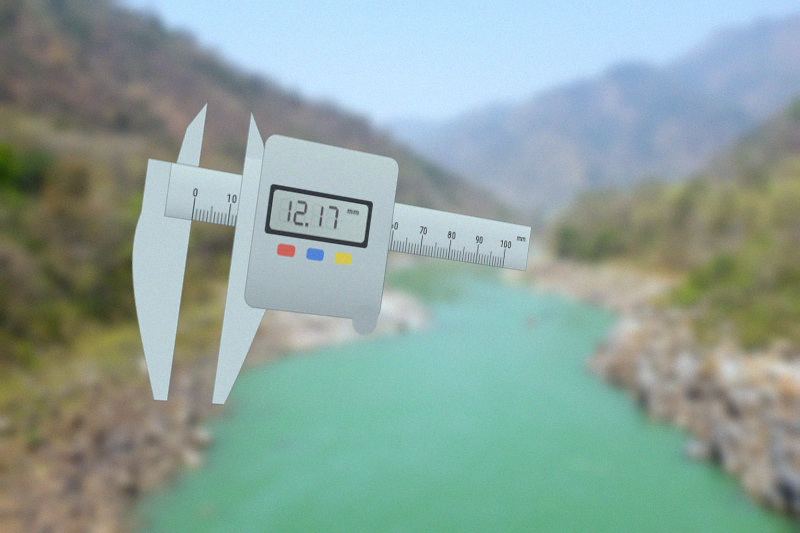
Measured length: 12.17 mm
